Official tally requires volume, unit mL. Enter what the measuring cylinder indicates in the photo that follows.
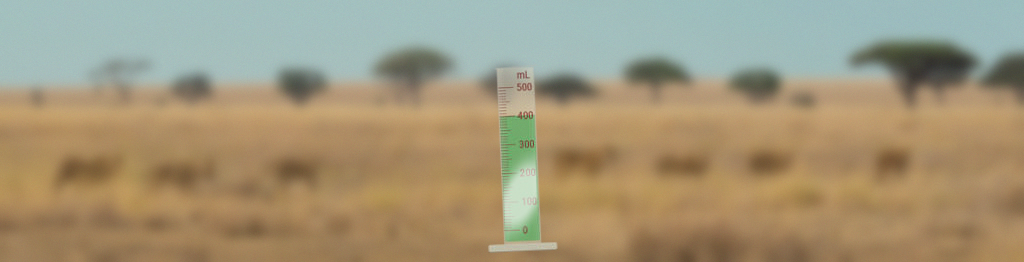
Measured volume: 400 mL
